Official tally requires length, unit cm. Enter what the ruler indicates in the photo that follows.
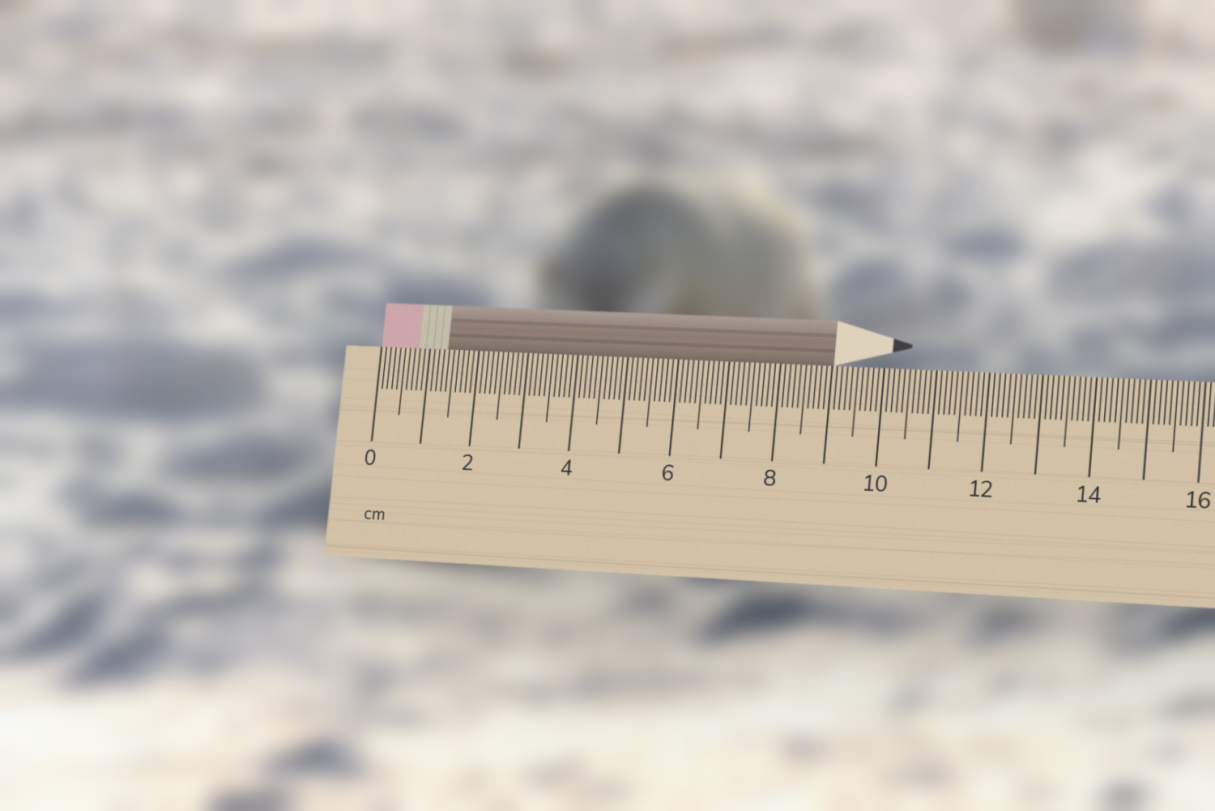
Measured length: 10.5 cm
